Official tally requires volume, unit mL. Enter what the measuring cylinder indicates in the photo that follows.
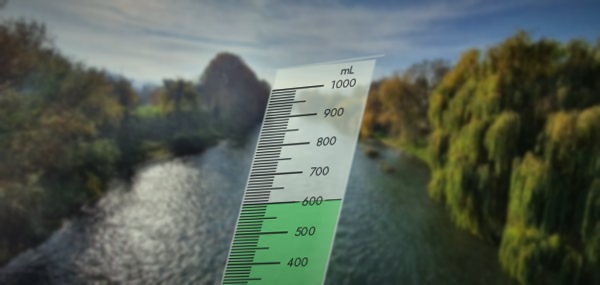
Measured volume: 600 mL
